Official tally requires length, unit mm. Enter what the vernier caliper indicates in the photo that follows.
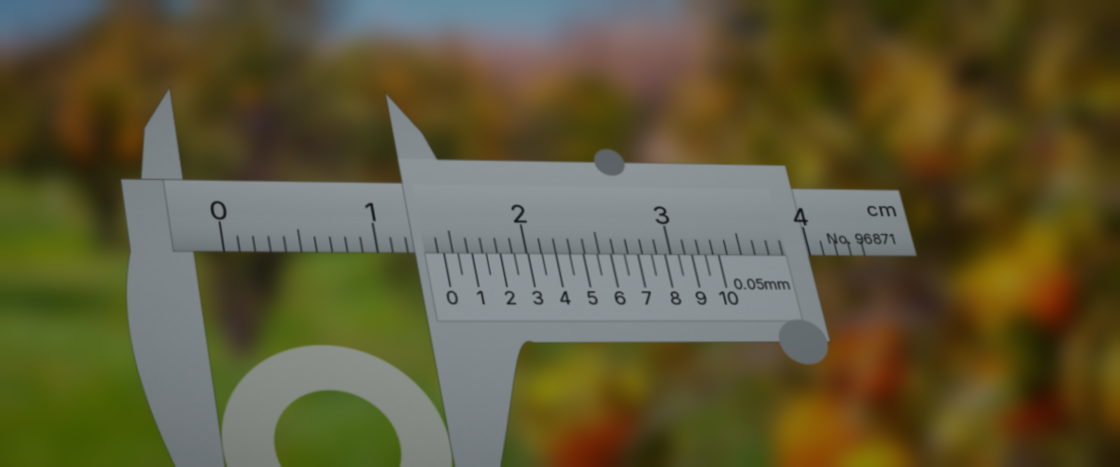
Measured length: 14.4 mm
